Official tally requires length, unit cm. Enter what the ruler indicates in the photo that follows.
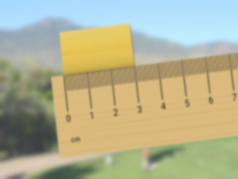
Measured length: 3 cm
